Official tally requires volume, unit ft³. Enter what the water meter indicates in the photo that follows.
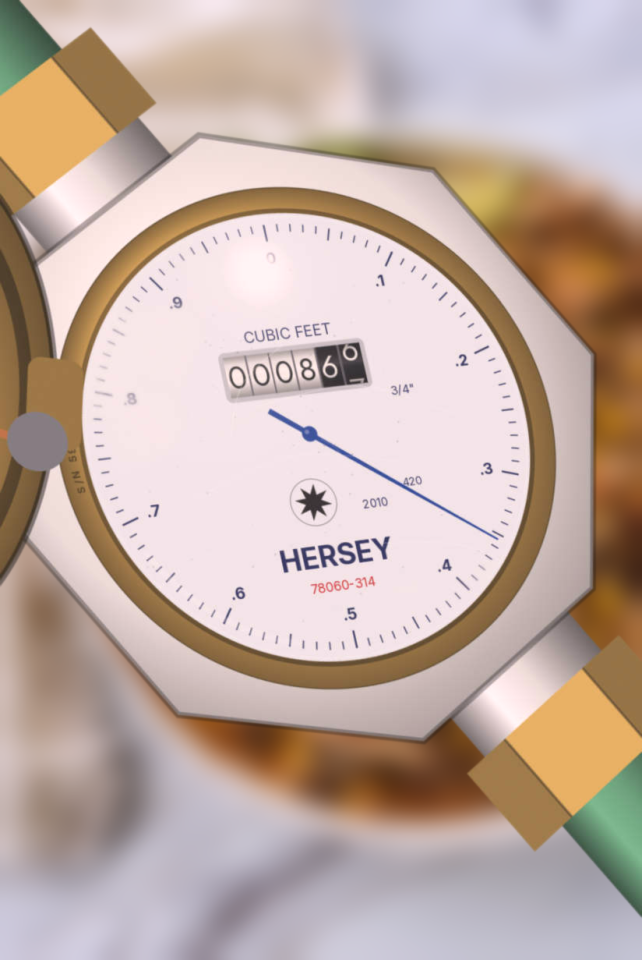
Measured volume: 866.35 ft³
